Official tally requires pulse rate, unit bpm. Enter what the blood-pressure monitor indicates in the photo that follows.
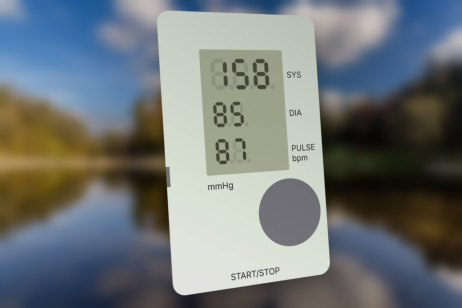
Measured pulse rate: 87 bpm
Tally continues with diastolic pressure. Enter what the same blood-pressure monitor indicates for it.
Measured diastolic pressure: 85 mmHg
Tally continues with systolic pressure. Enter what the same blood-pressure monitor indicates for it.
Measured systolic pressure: 158 mmHg
